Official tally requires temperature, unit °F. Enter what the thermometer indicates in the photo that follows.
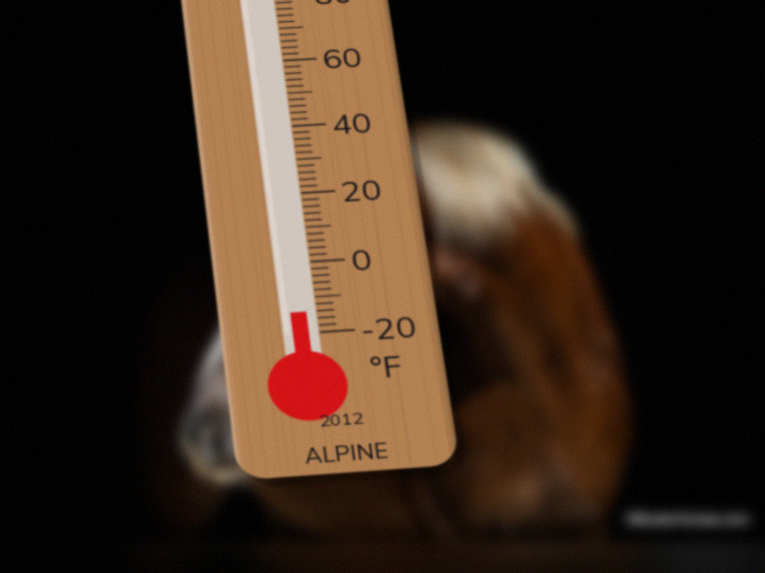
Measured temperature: -14 °F
